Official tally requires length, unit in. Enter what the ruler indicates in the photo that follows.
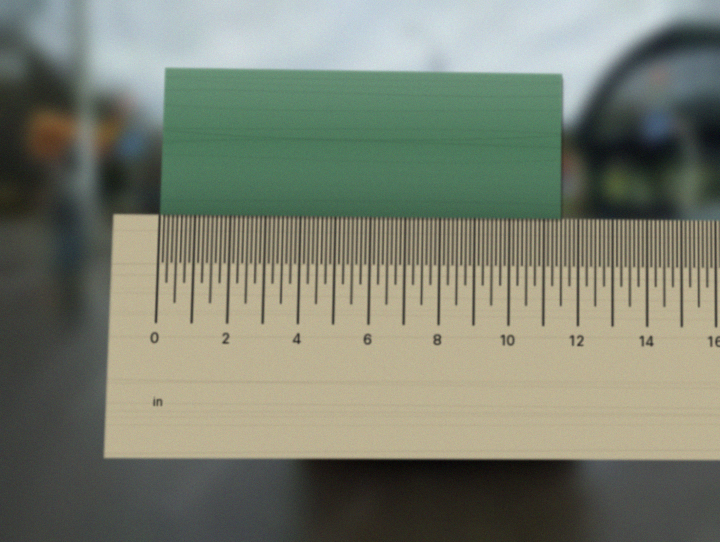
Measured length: 11.5 in
